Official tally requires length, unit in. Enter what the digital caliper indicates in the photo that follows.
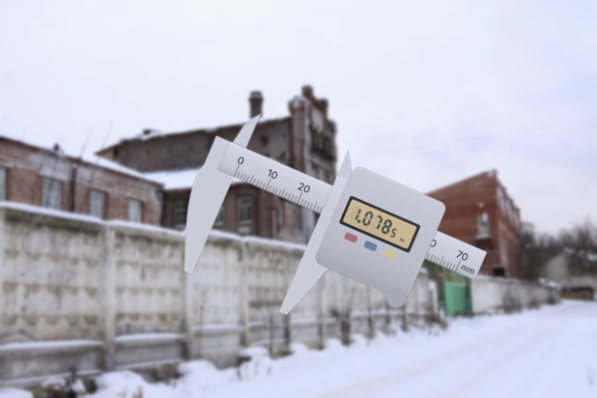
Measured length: 1.0785 in
